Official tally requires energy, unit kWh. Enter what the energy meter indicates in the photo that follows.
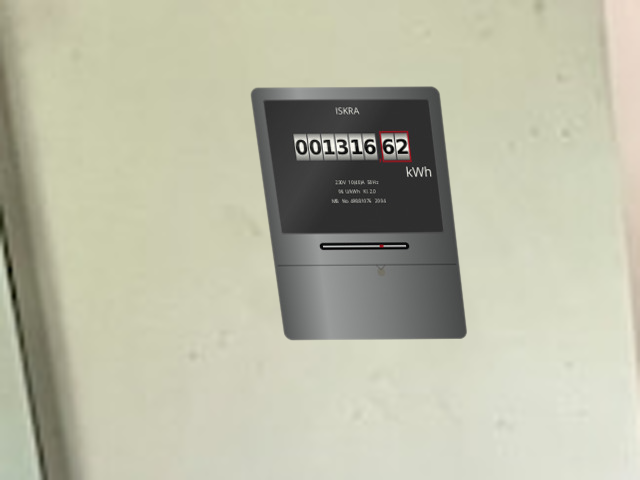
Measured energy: 1316.62 kWh
